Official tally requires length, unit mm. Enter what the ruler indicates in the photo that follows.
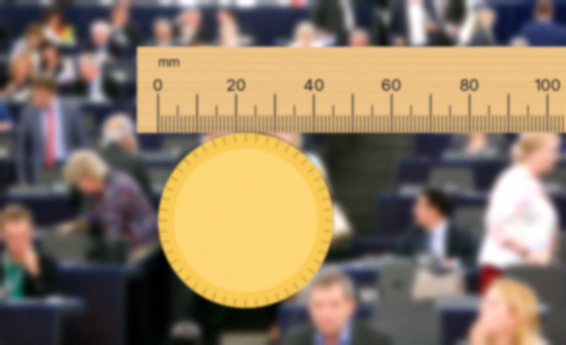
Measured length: 45 mm
